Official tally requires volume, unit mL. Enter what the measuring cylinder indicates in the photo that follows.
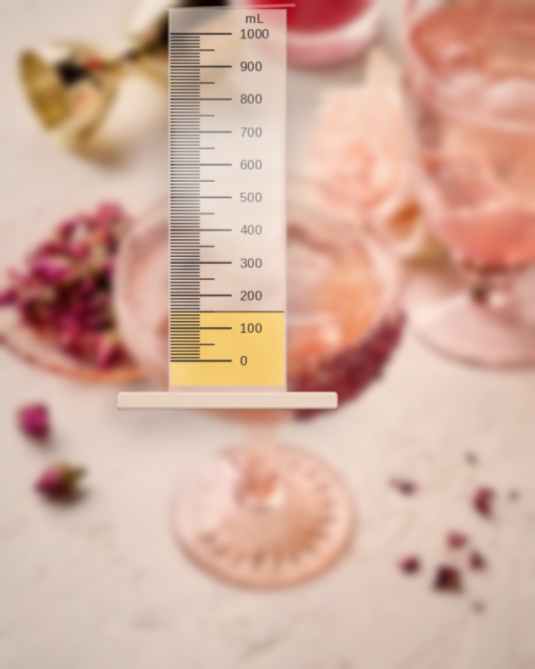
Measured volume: 150 mL
